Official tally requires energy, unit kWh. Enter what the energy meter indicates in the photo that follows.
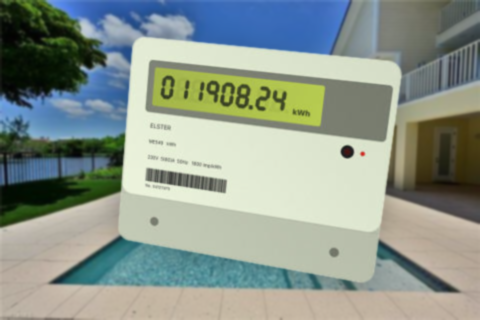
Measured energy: 11908.24 kWh
